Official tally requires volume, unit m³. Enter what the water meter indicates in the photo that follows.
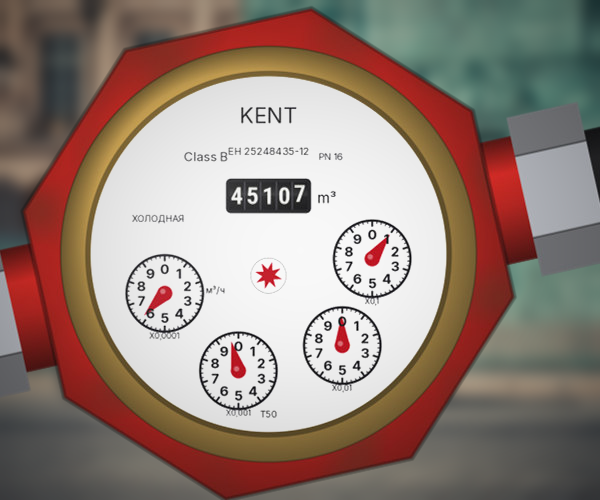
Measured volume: 45107.0996 m³
